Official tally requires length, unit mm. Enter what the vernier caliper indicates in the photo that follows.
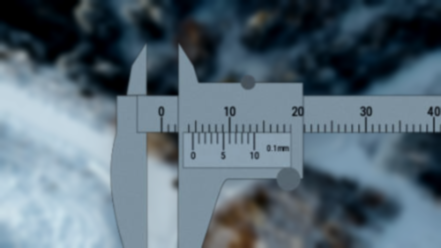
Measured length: 4.6 mm
